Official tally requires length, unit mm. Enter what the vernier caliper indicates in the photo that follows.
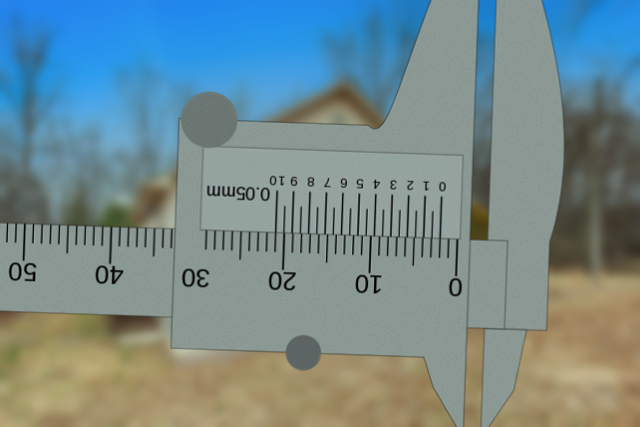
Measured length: 2.0 mm
